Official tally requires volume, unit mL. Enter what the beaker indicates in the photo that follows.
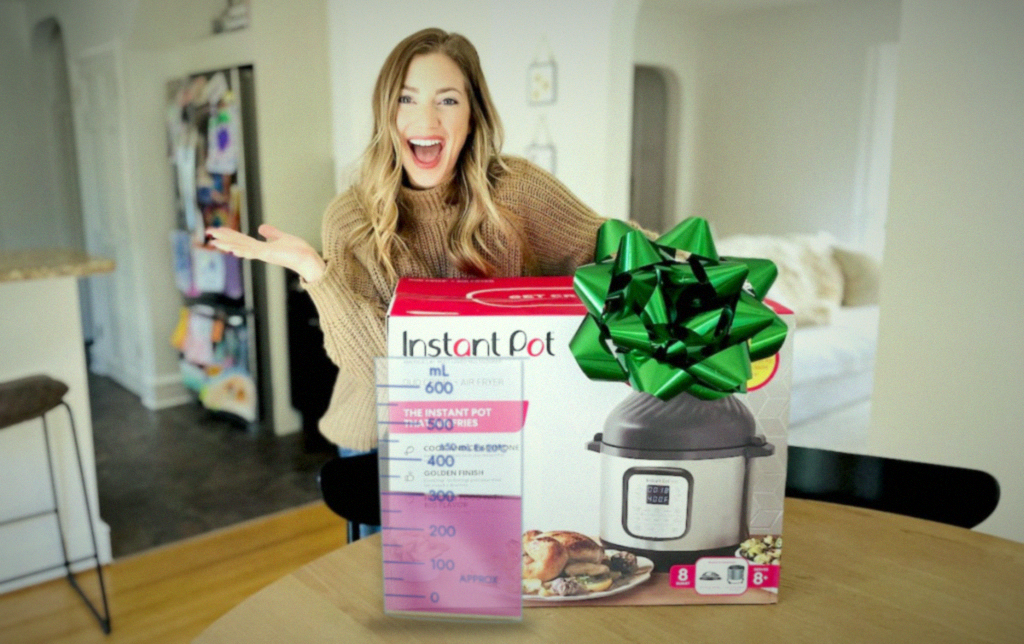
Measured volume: 300 mL
